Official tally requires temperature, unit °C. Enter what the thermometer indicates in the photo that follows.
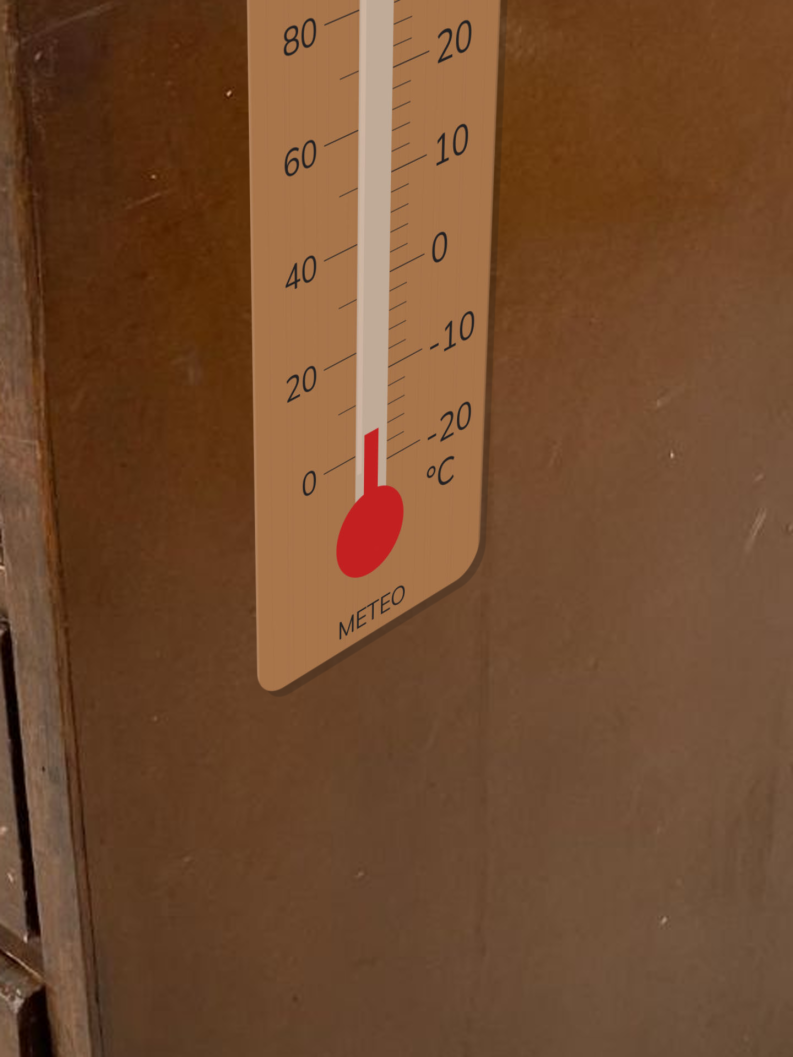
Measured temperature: -16 °C
